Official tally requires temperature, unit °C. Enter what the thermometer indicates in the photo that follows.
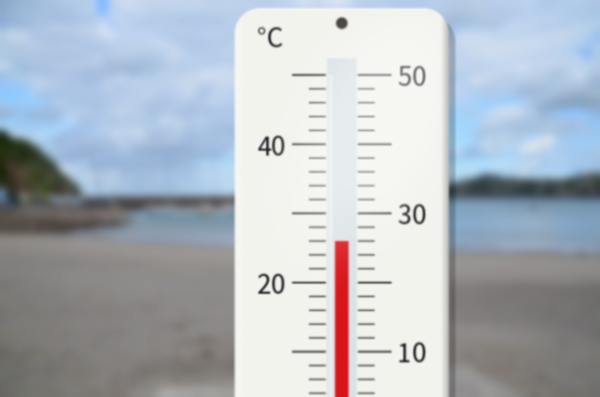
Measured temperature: 26 °C
